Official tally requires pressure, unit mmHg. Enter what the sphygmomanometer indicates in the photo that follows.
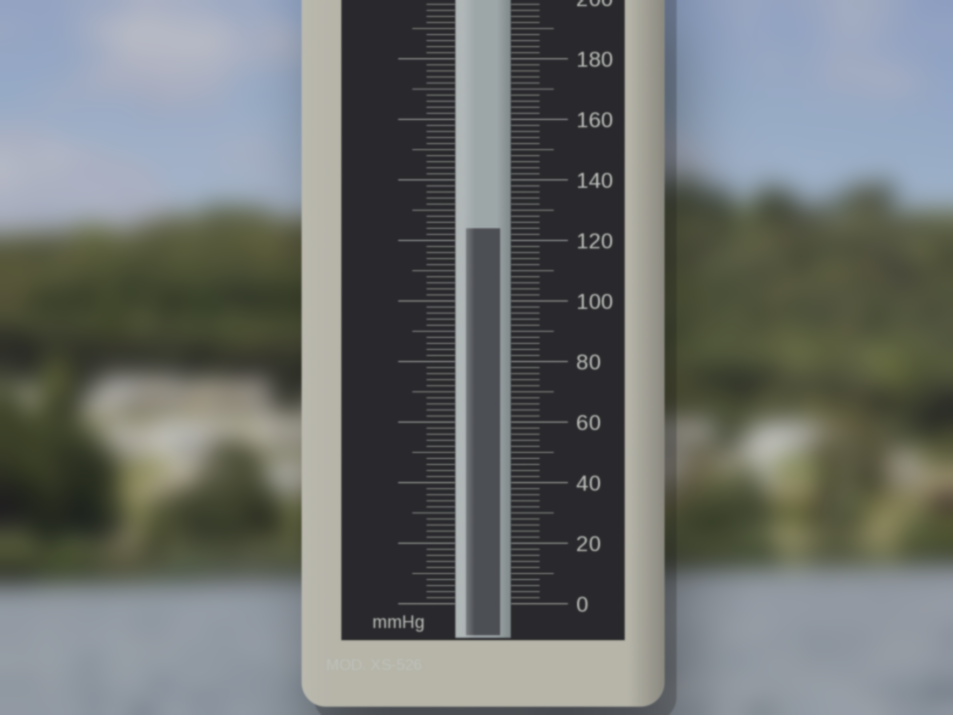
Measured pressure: 124 mmHg
